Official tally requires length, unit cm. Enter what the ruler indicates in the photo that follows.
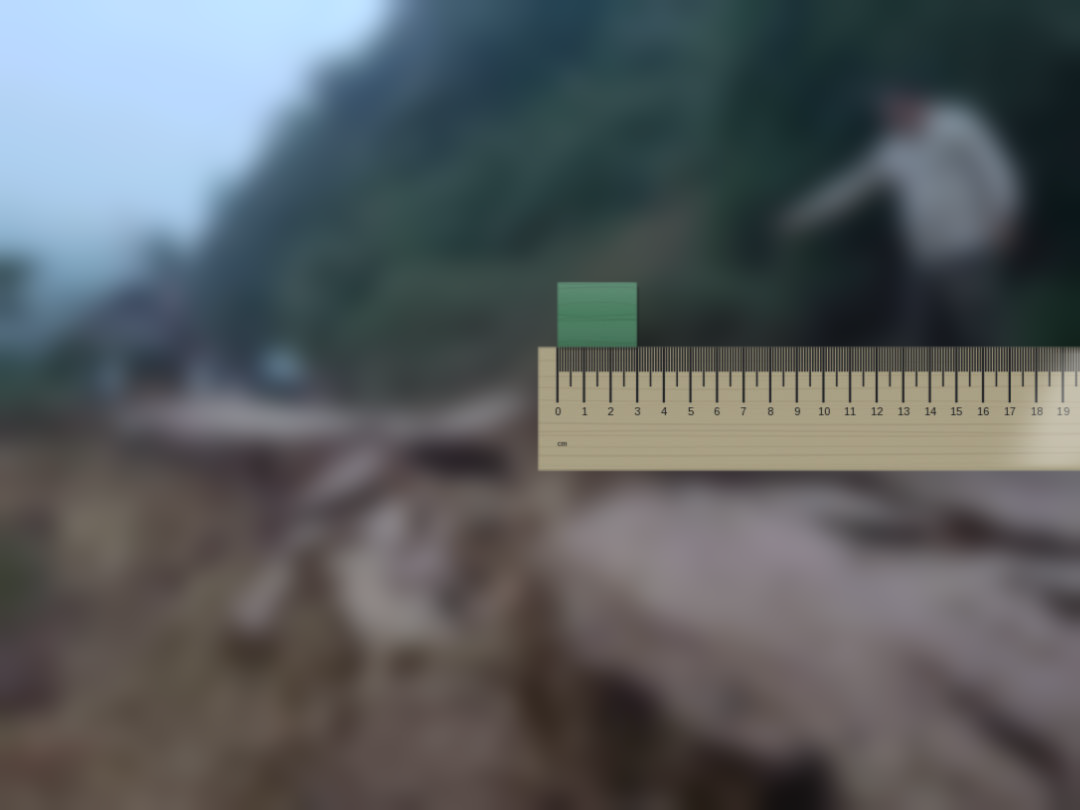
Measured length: 3 cm
